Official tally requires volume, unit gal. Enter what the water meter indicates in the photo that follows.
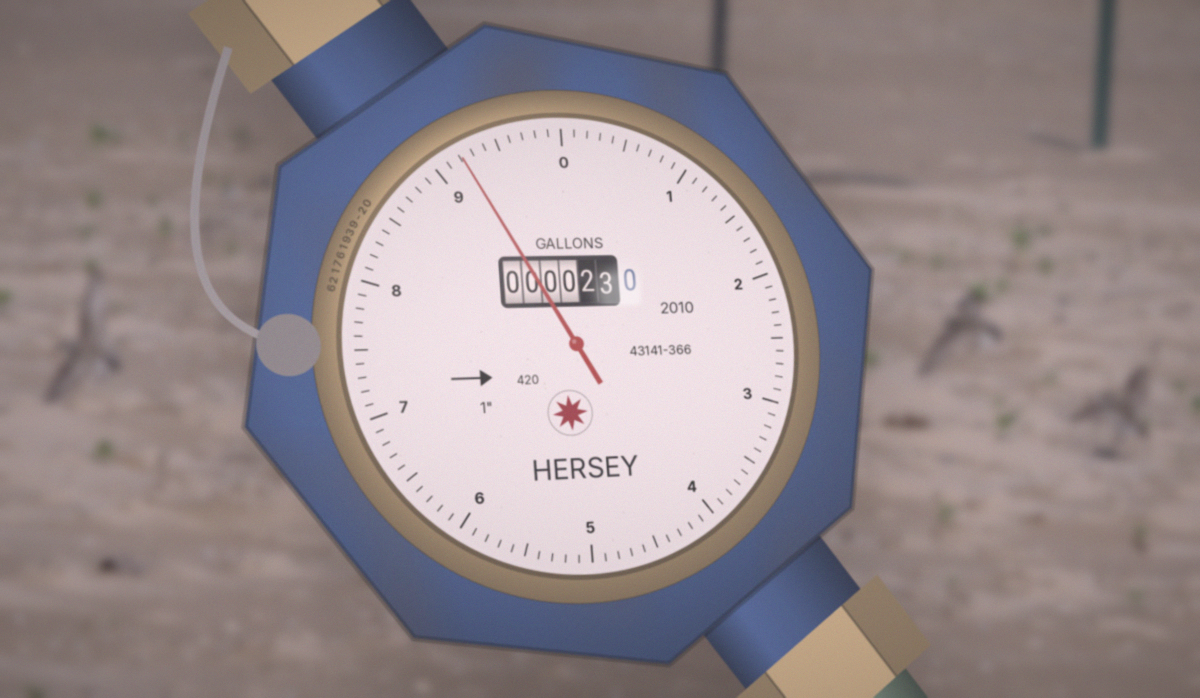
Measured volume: 229.2 gal
